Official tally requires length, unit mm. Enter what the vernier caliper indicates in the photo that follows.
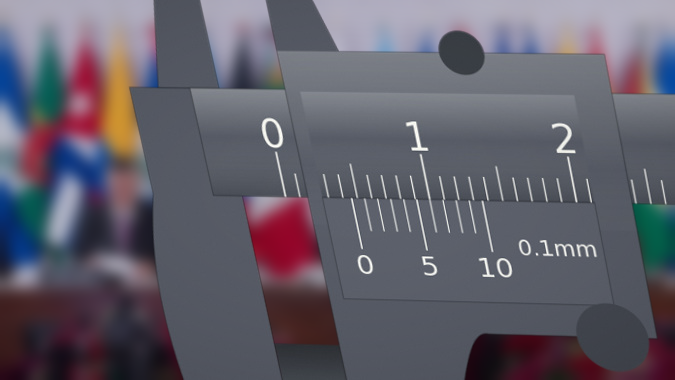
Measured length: 4.6 mm
